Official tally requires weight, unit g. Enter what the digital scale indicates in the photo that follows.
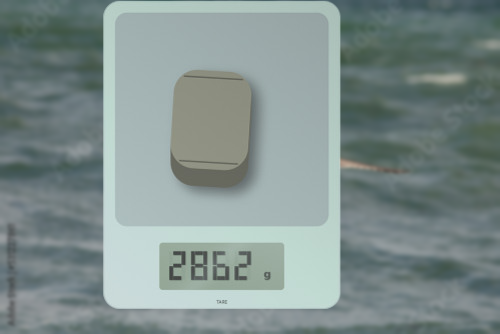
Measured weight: 2862 g
